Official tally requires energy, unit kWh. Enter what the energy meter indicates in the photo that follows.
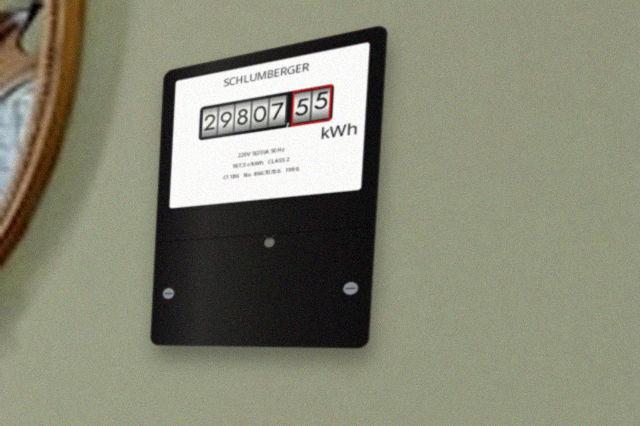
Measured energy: 29807.55 kWh
